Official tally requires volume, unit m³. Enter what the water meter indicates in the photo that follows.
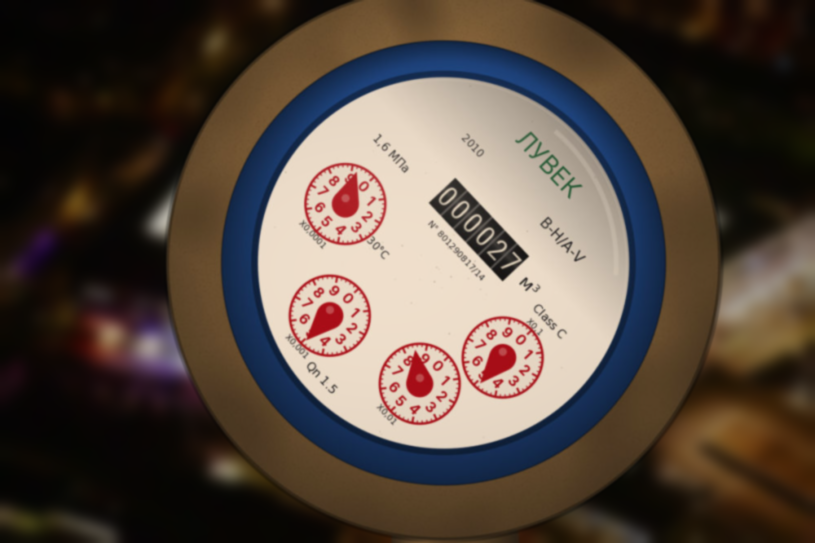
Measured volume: 27.4849 m³
